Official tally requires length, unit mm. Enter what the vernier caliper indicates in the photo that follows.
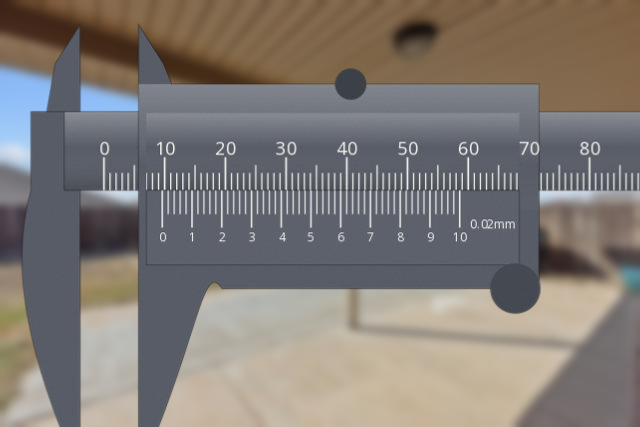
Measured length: 9.6 mm
